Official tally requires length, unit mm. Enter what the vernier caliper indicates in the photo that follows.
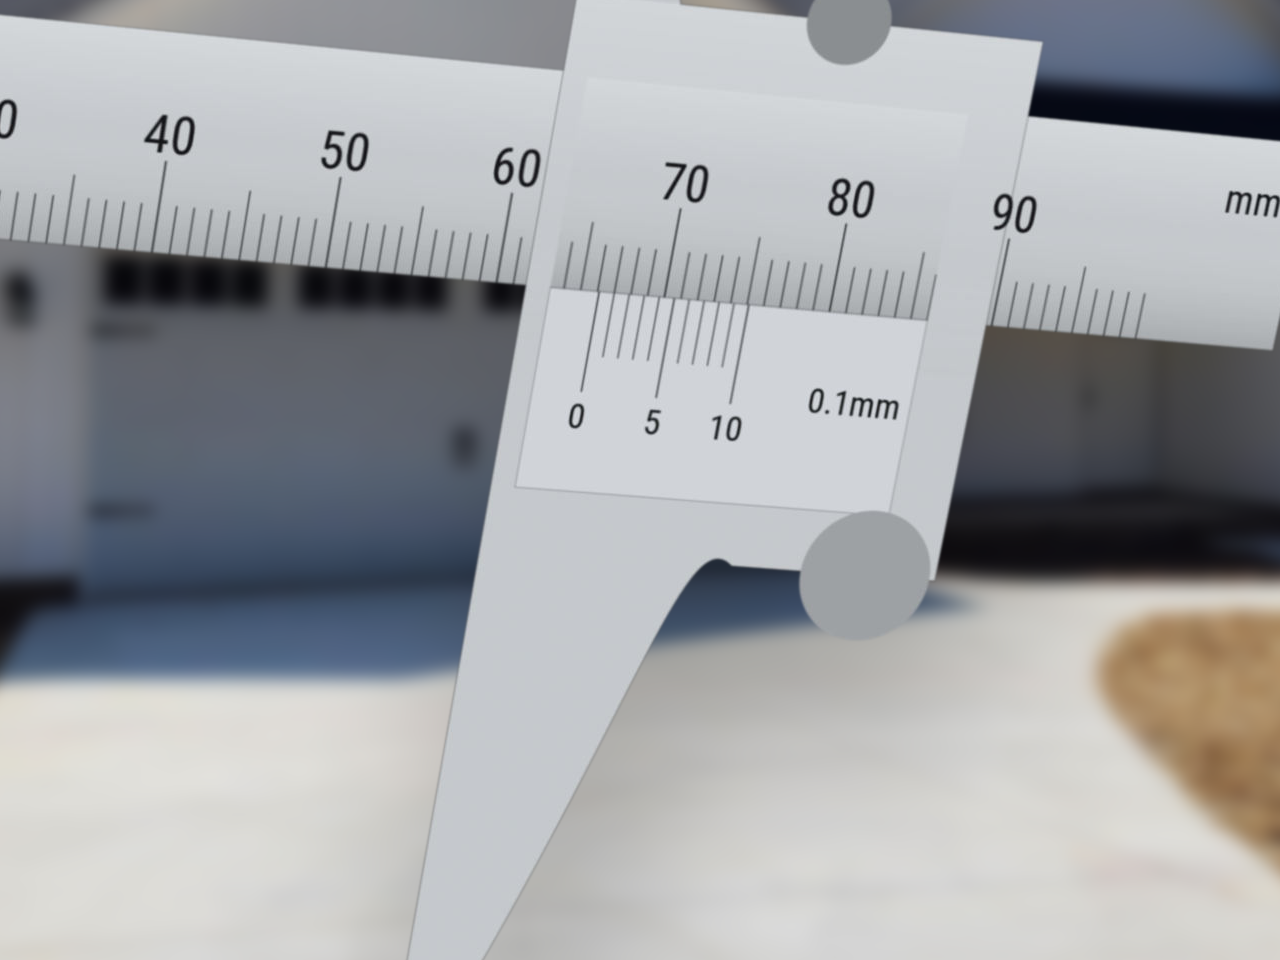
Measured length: 66.1 mm
